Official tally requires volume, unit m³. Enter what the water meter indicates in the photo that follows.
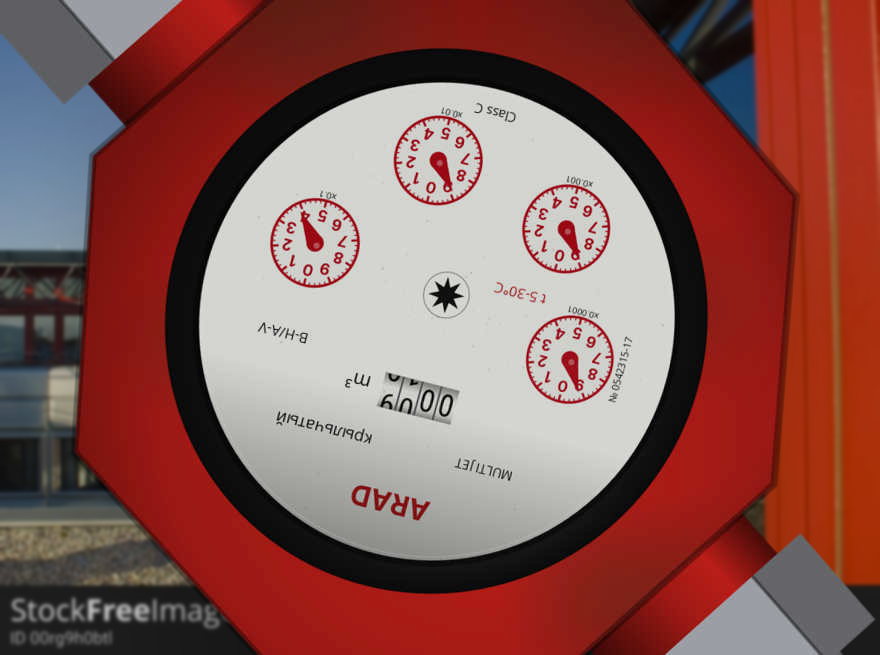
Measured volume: 9.3889 m³
